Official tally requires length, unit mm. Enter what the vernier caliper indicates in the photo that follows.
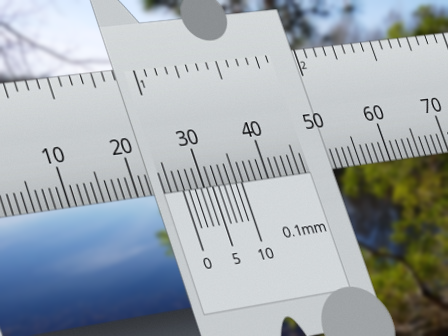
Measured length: 26.8 mm
